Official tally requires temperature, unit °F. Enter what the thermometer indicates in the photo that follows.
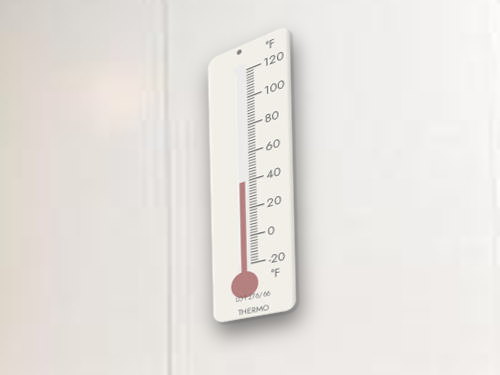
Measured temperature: 40 °F
